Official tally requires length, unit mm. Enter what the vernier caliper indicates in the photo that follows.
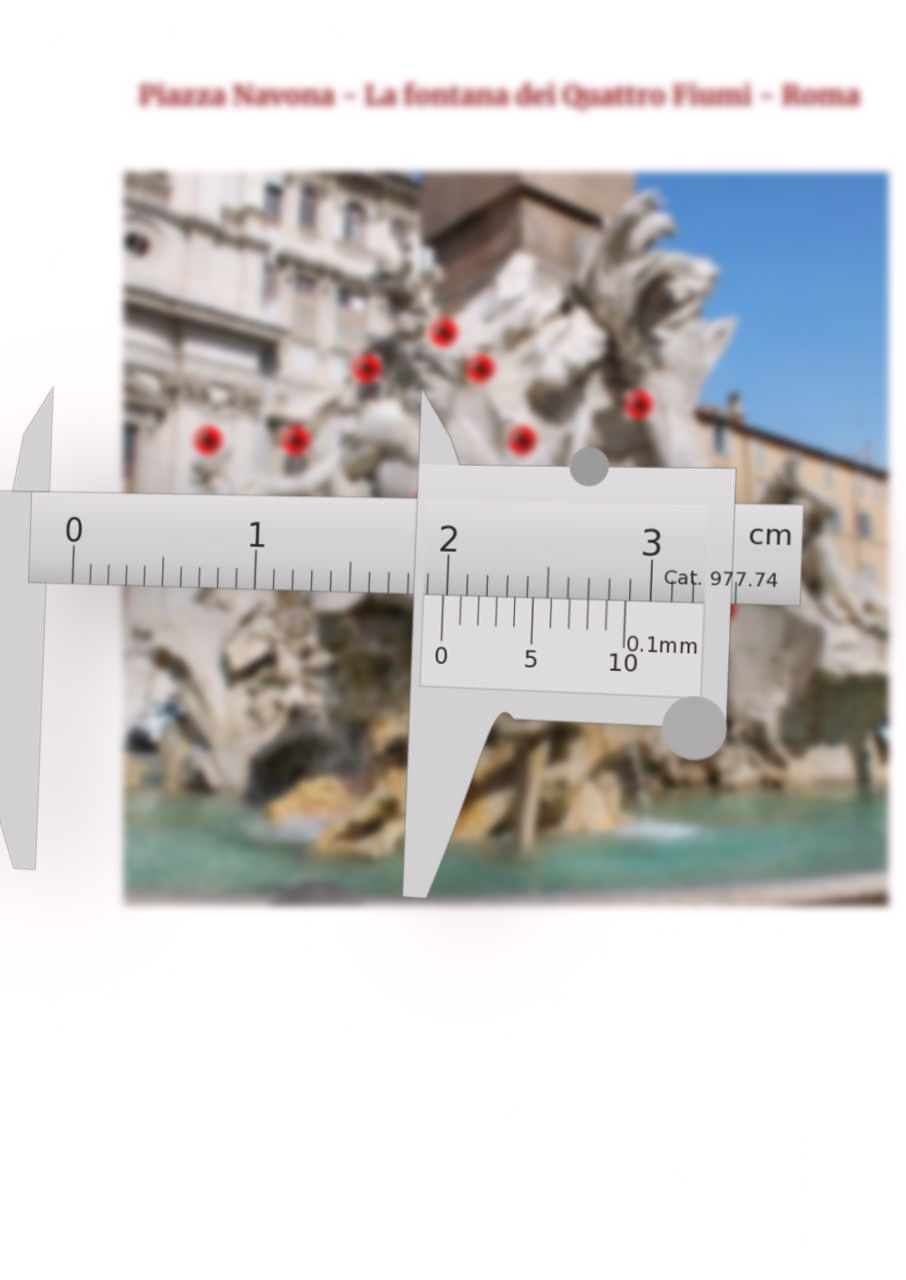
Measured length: 19.8 mm
